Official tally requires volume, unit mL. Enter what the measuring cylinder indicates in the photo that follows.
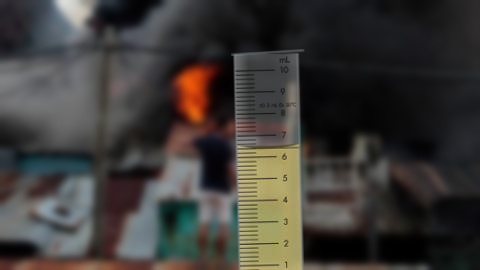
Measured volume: 6.4 mL
